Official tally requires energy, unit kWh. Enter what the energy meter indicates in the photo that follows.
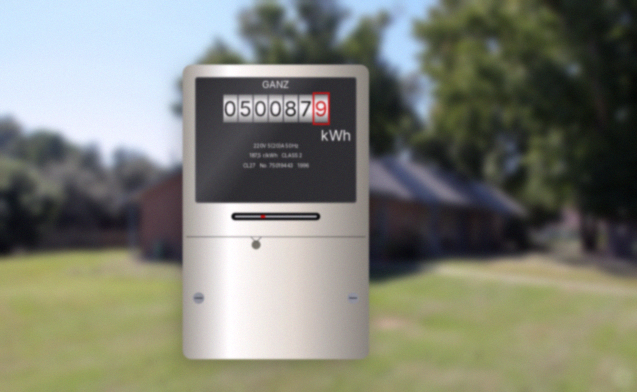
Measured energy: 50087.9 kWh
